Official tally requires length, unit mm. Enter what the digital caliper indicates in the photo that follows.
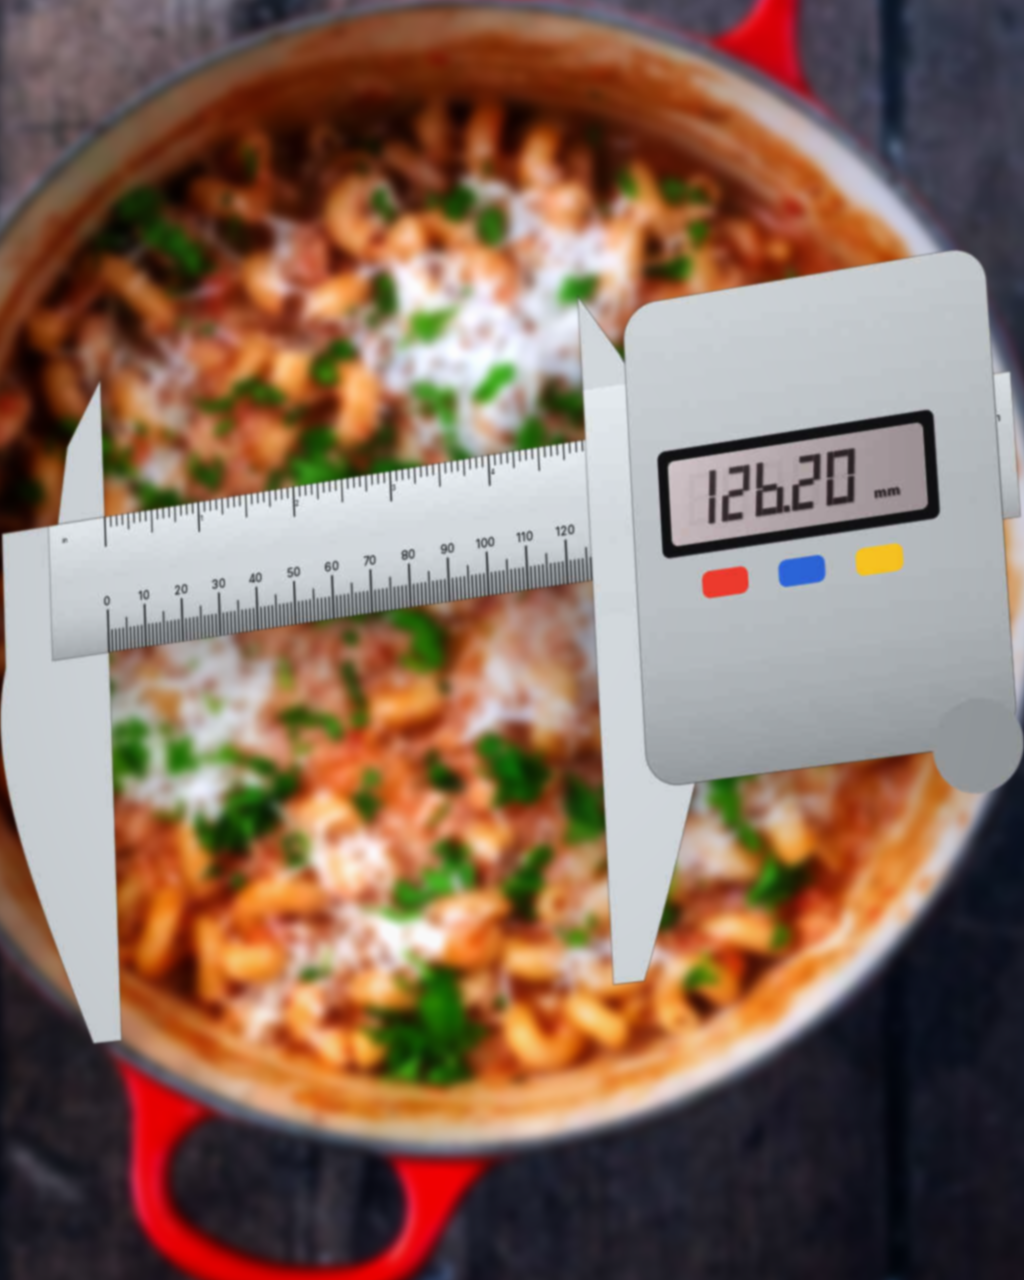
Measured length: 126.20 mm
